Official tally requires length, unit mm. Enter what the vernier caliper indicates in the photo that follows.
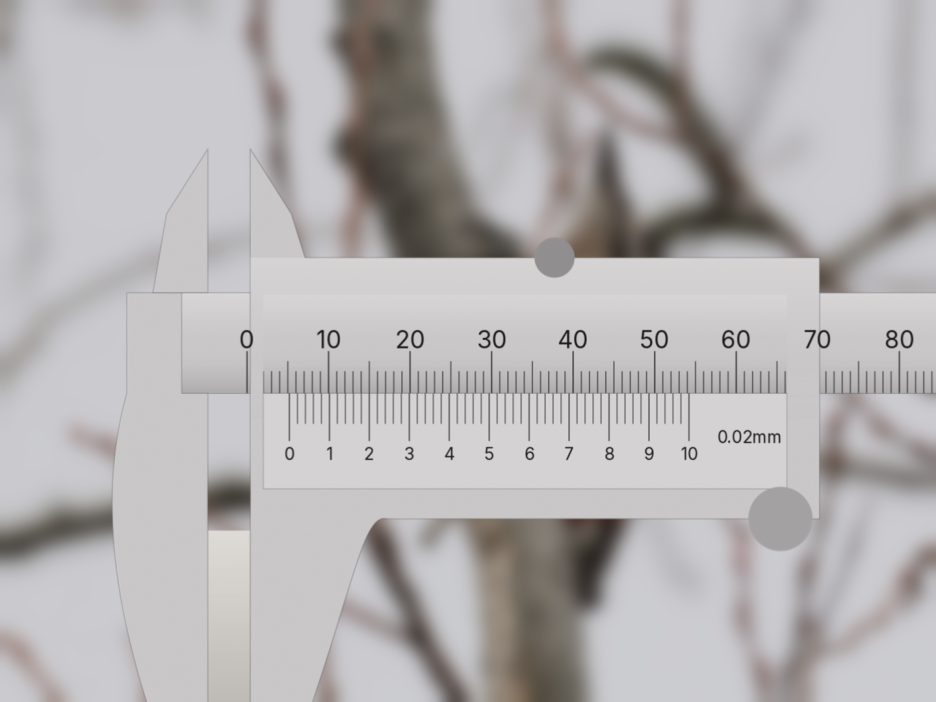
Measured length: 5.2 mm
